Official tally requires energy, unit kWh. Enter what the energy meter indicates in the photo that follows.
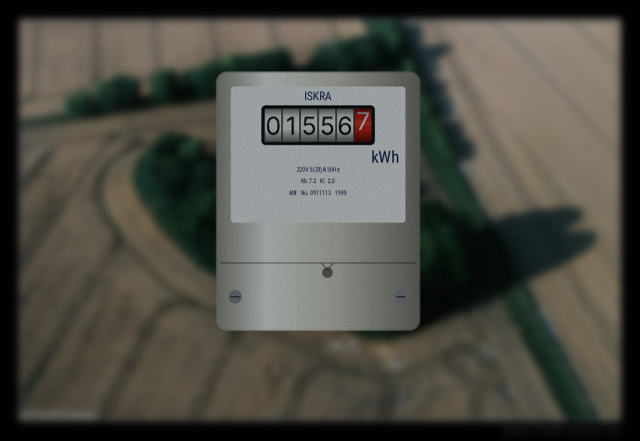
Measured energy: 1556.7 kWh
